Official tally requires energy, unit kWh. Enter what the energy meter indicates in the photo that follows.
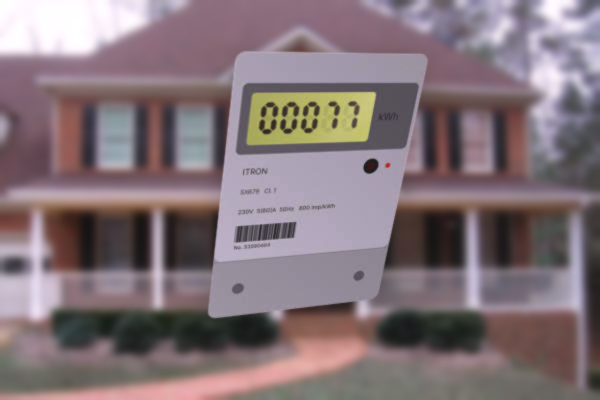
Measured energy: 77 kWh
